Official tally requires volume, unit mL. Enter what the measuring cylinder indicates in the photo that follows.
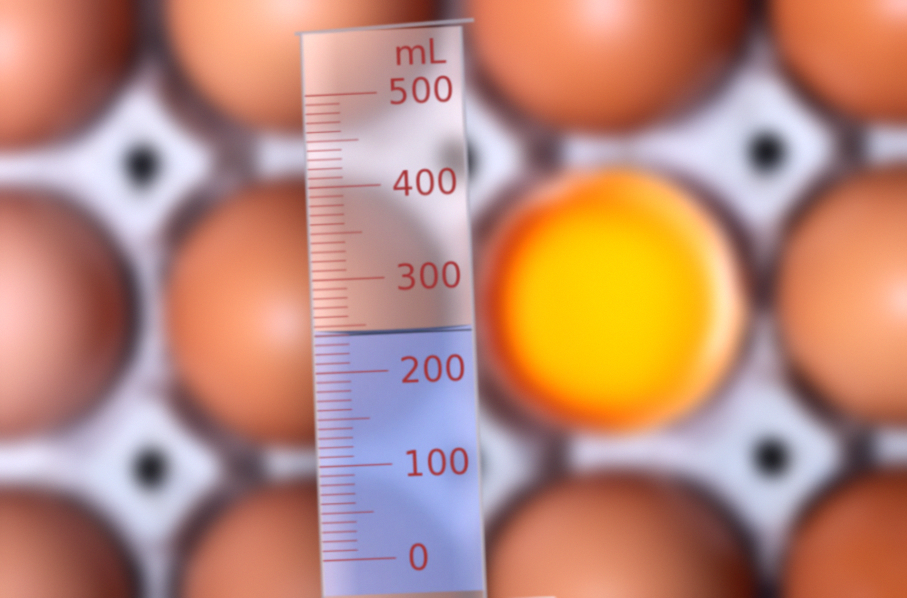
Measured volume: 240 mL
